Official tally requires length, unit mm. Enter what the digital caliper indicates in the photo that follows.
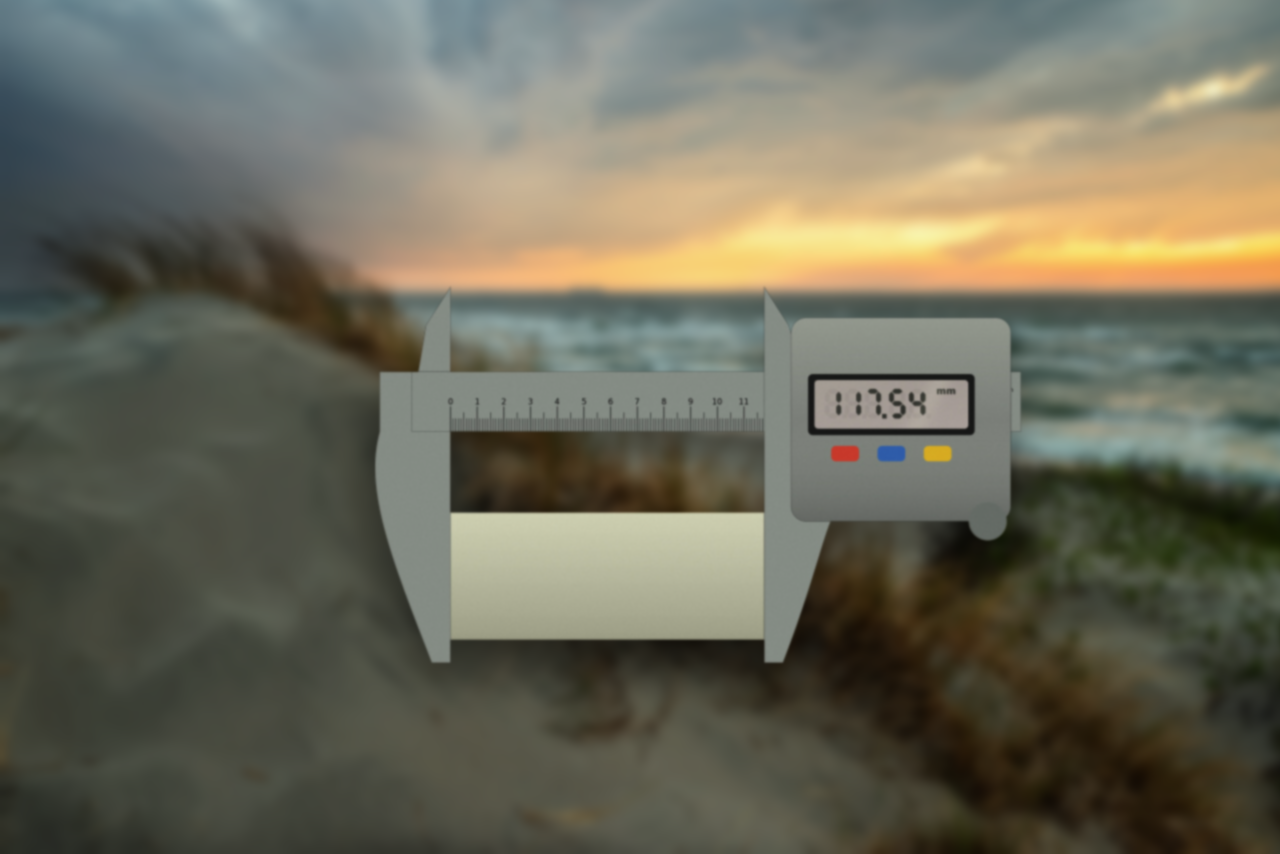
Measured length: 117.54 mm
